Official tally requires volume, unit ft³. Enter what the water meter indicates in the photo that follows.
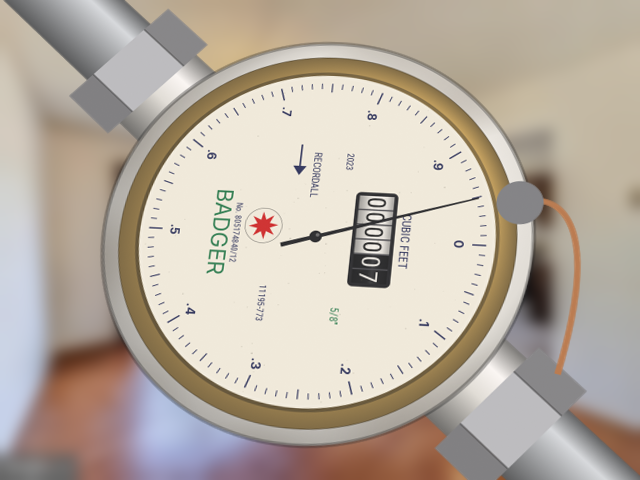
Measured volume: 6.95 ft³
